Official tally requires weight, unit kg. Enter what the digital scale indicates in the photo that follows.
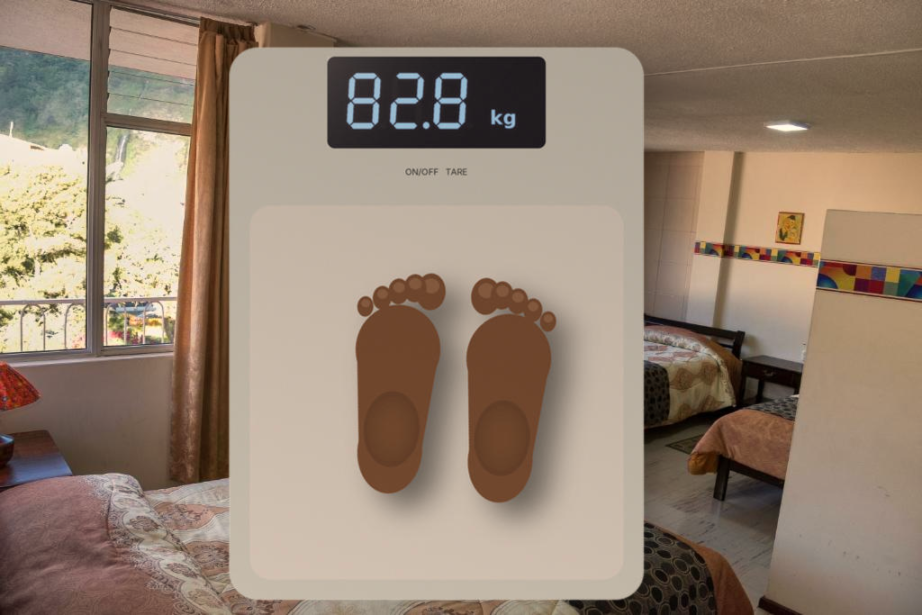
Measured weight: 82.8 kg
